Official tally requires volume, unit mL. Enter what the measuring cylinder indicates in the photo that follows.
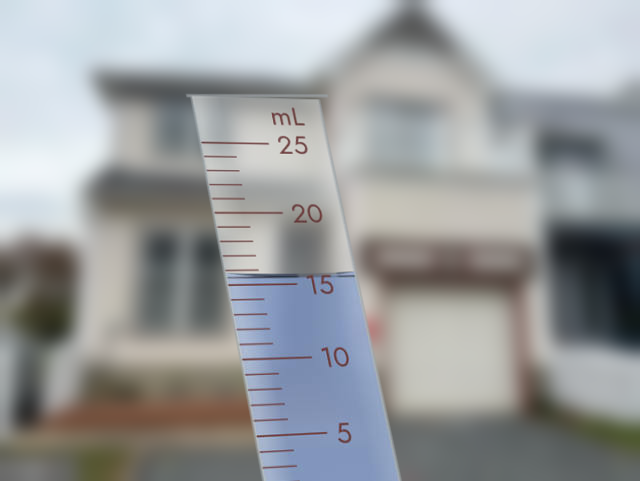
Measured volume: 15.5 mL
